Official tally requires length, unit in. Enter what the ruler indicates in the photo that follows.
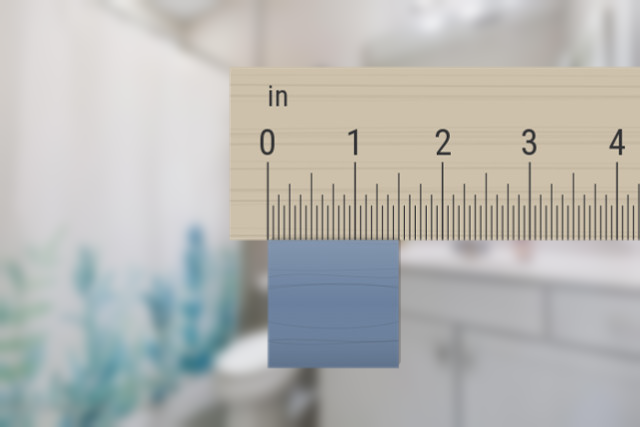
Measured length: 1.5 in
